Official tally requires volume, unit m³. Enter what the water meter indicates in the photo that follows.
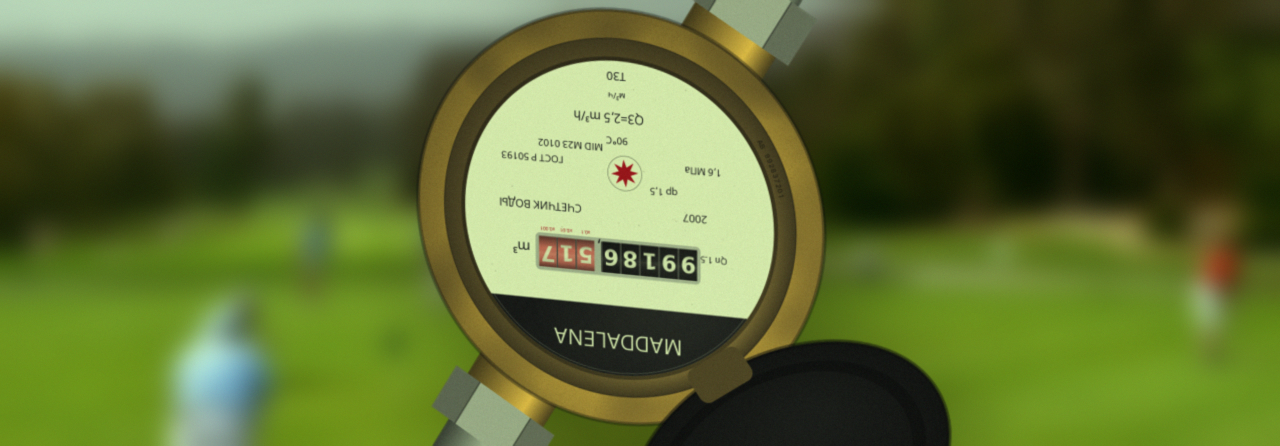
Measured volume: 99186.517 m³
